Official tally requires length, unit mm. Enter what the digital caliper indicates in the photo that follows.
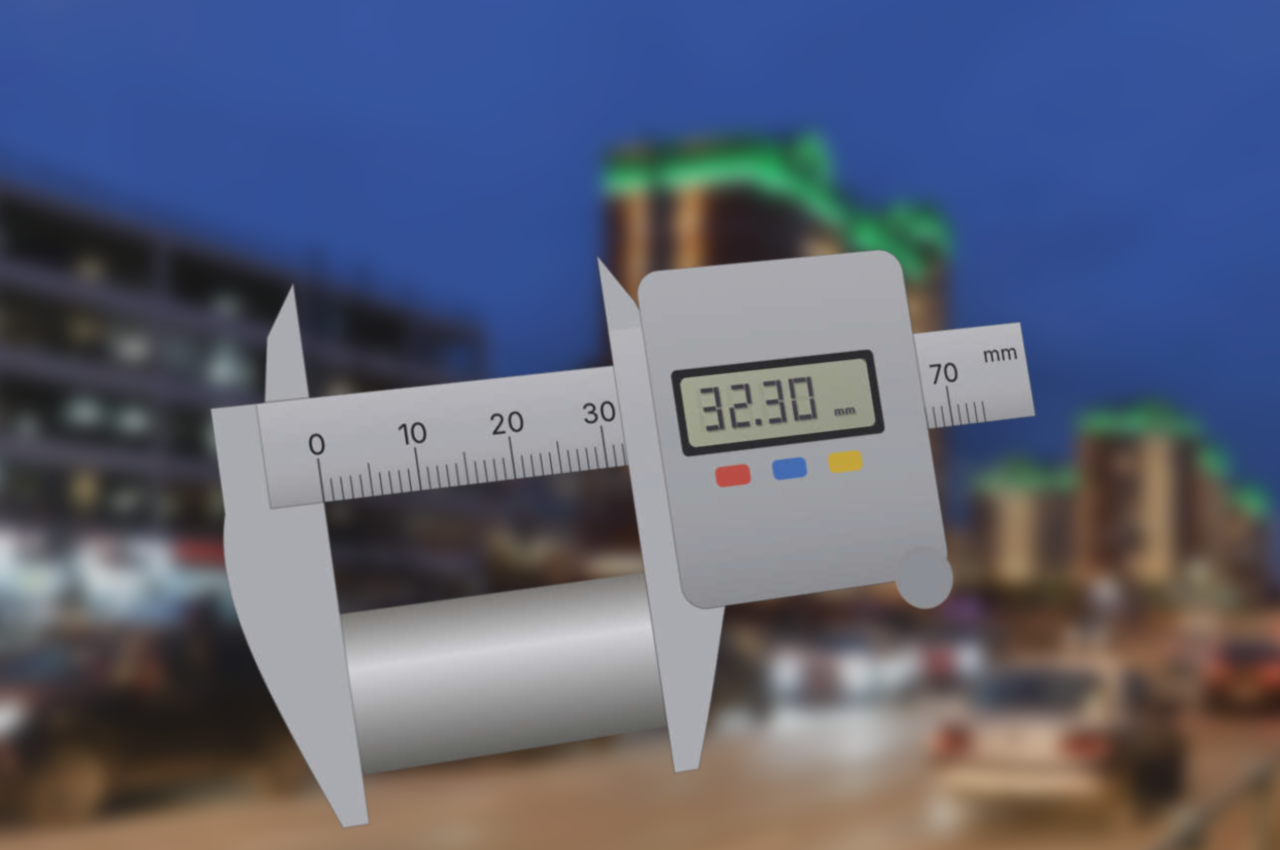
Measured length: 32.30 mm
